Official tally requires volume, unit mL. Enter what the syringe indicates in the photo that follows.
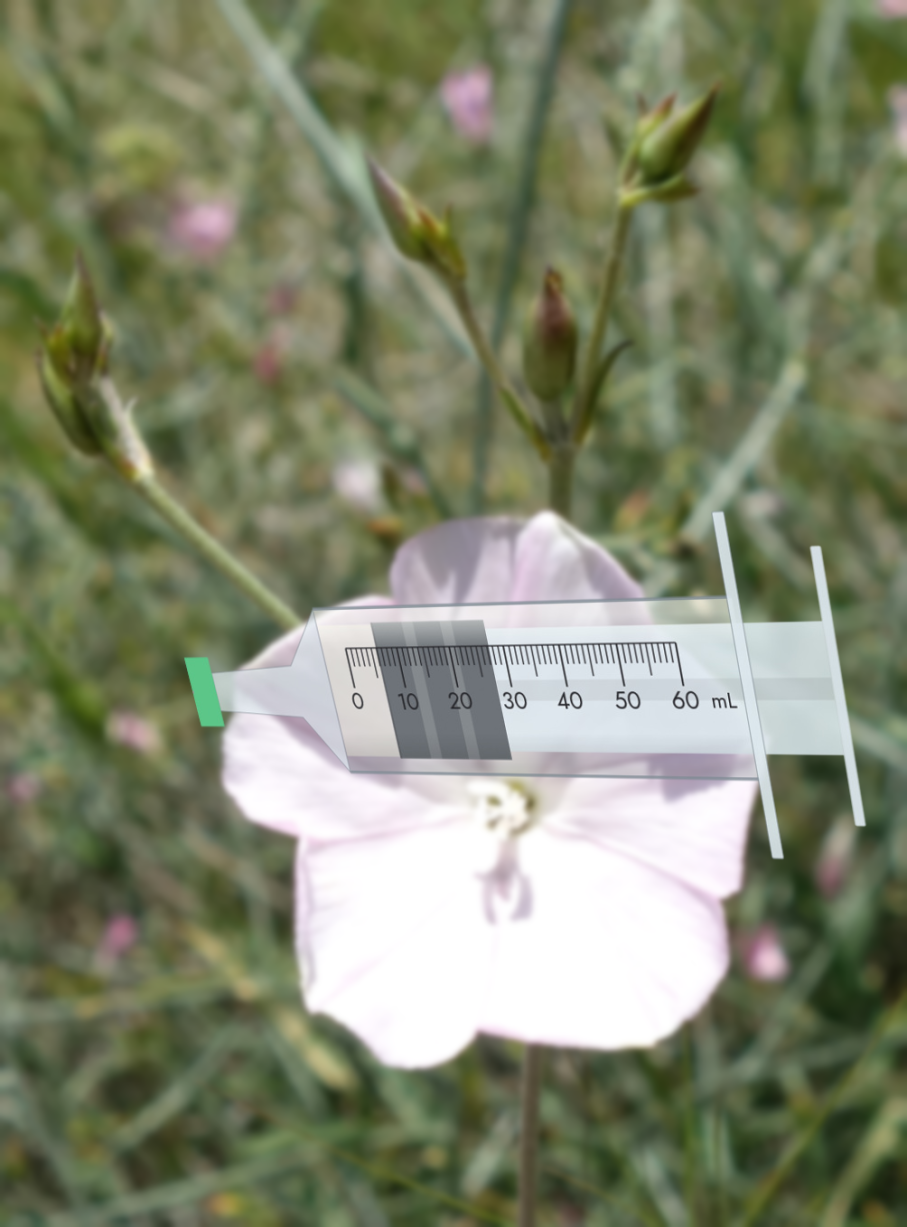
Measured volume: 6 mL
